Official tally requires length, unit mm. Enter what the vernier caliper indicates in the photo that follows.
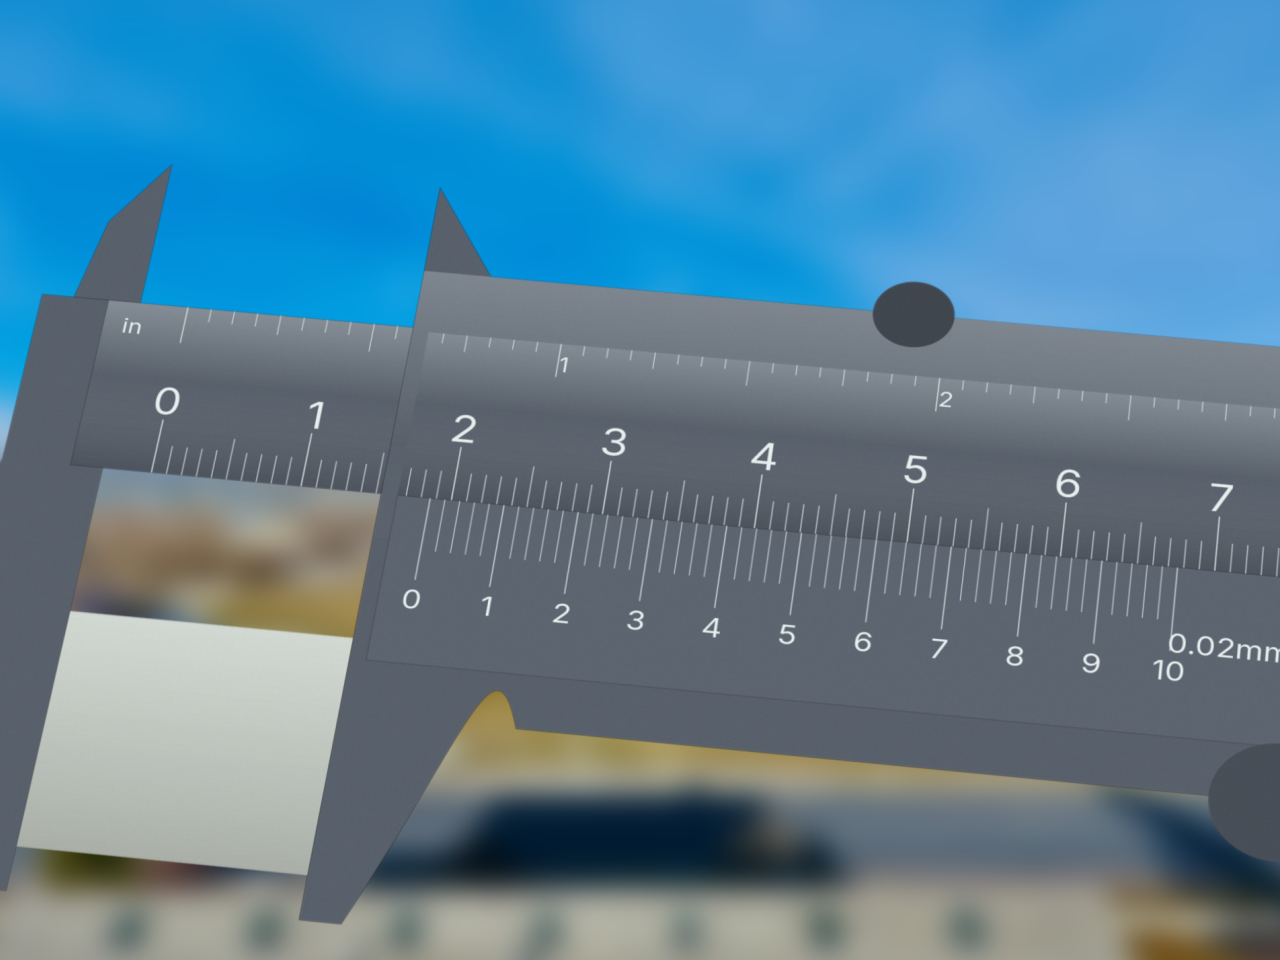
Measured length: 18.6 mm
